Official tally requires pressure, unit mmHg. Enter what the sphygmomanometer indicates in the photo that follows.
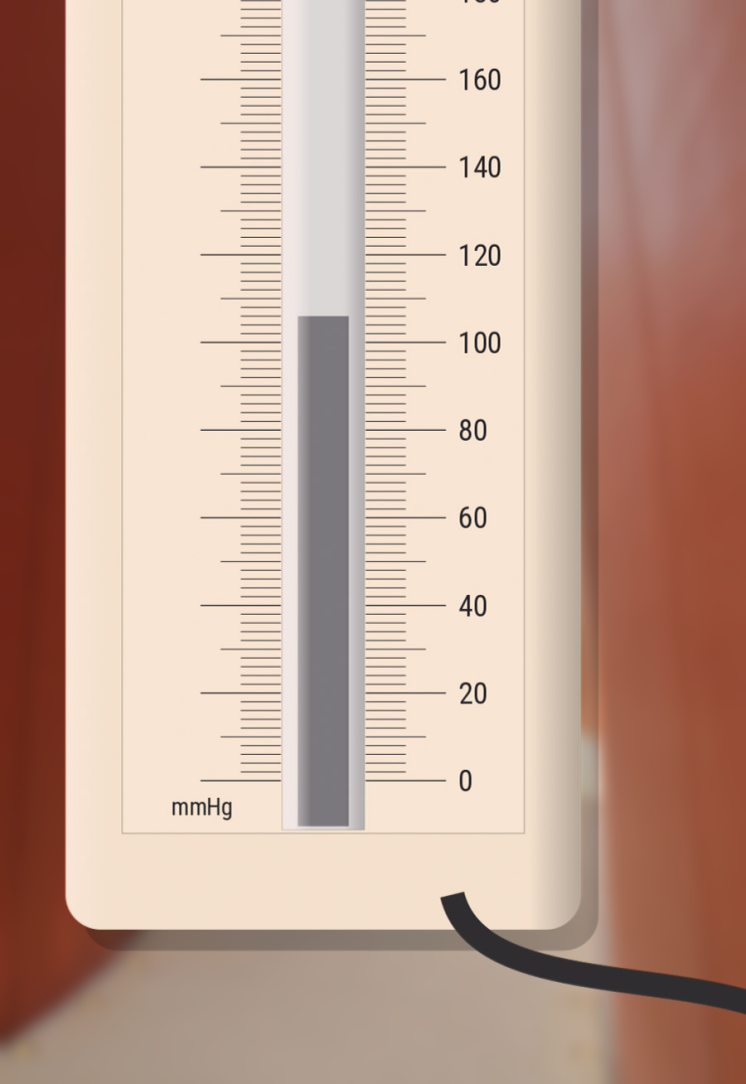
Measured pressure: 106 mmHg
